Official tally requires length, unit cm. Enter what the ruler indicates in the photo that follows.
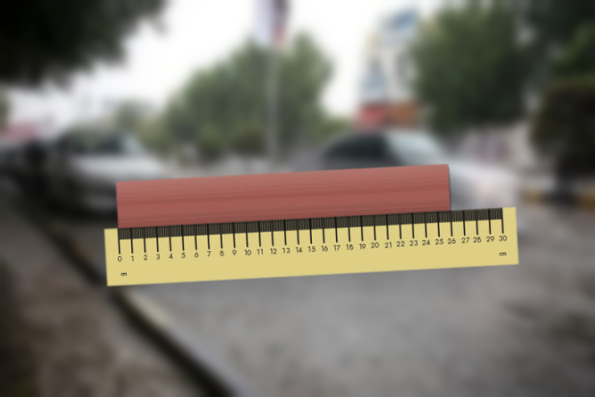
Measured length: 26 cm
